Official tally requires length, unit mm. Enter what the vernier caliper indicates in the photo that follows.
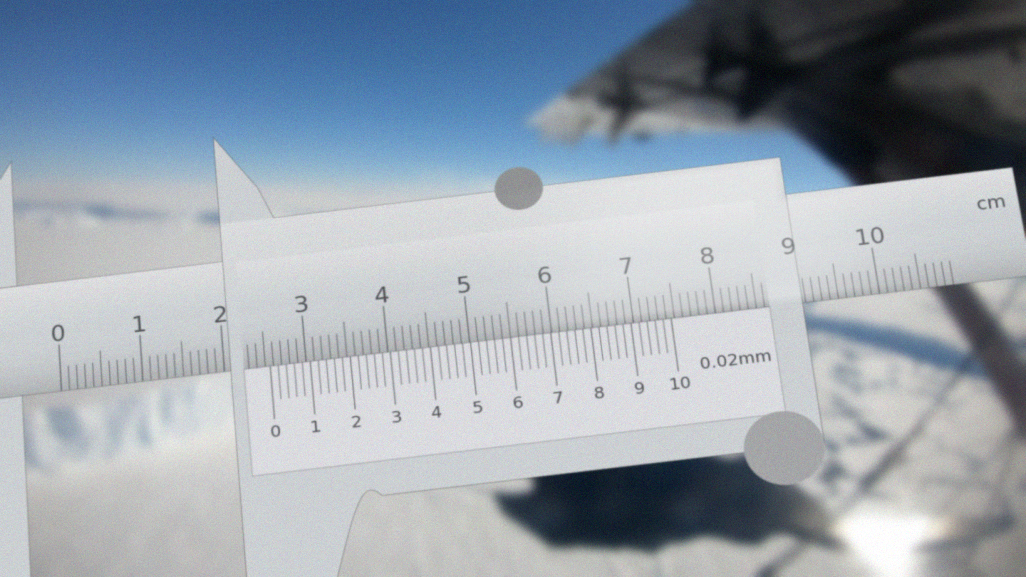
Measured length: 25.6 mm
